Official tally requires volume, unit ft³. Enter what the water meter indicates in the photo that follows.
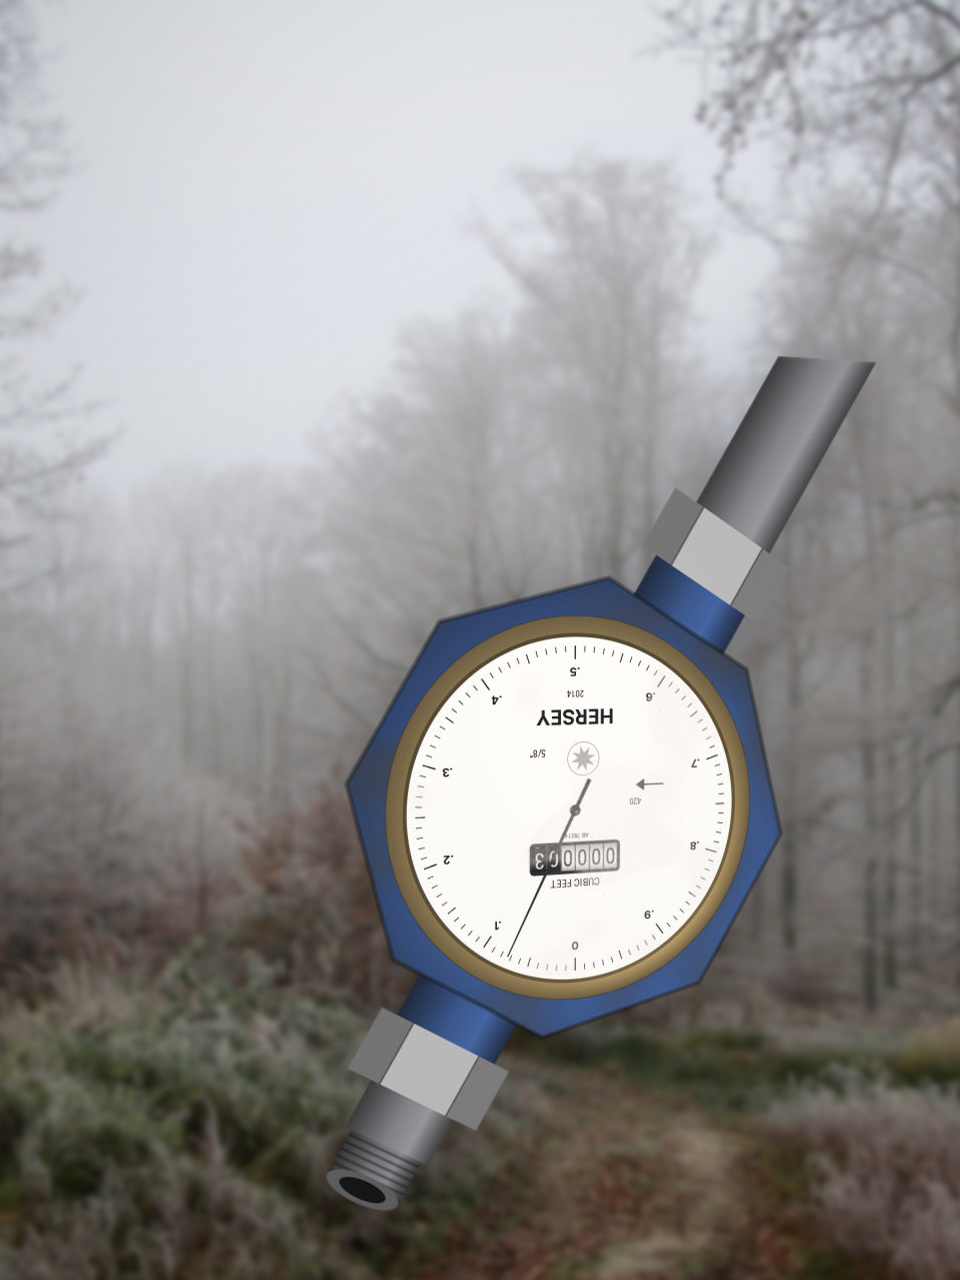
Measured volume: 3.07 ft³
